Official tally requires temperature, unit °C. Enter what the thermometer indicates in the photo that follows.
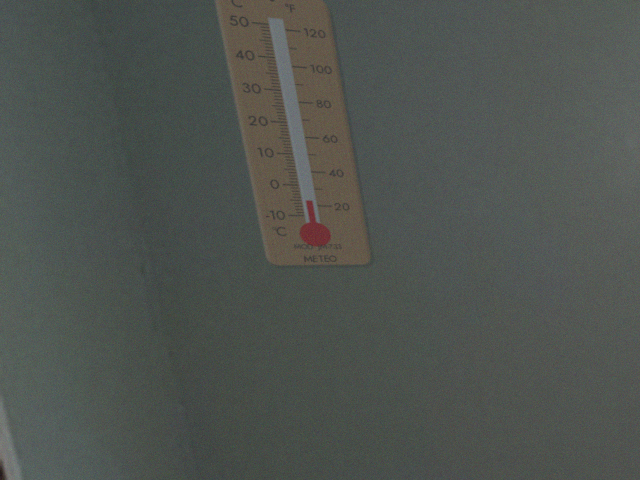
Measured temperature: -5 °C
